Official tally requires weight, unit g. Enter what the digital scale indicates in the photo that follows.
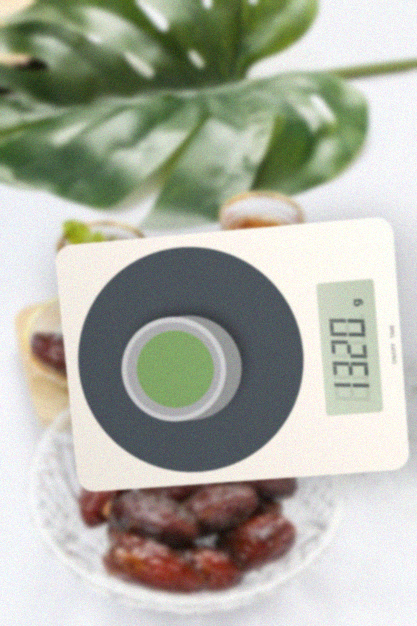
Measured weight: 1320 g
